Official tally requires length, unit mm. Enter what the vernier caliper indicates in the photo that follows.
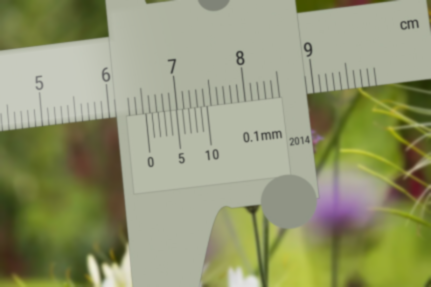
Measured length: 65.4 mm
